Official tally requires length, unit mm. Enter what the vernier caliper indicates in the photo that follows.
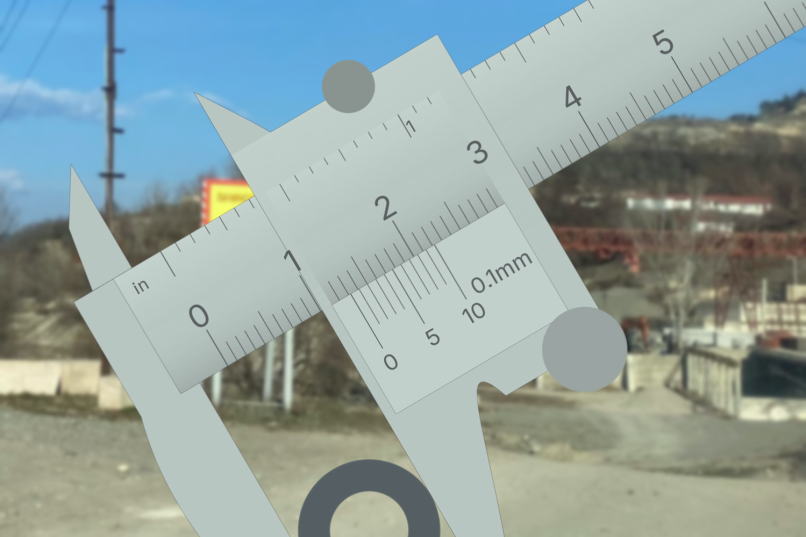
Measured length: 13.2 mm
